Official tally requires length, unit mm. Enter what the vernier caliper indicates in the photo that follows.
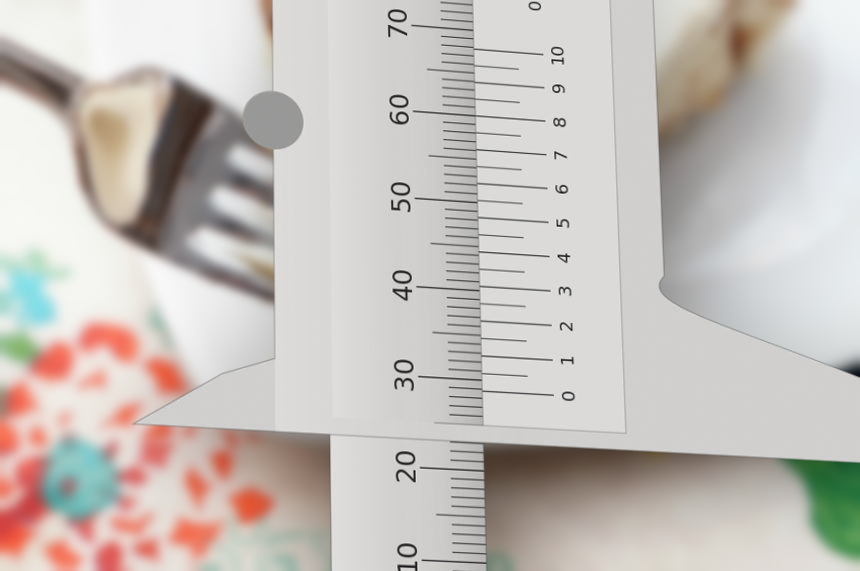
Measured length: 28.8 mm
